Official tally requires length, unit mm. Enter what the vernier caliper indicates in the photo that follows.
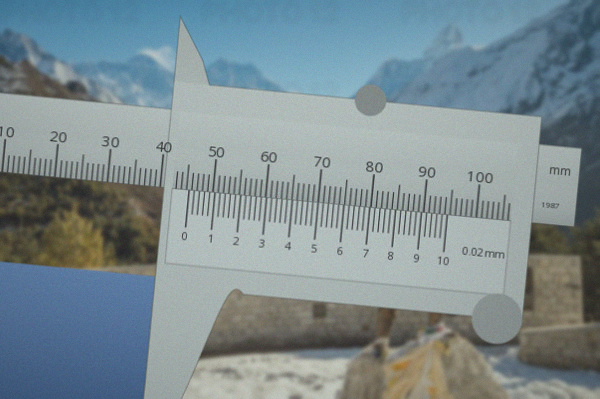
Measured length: 45.5 mm
